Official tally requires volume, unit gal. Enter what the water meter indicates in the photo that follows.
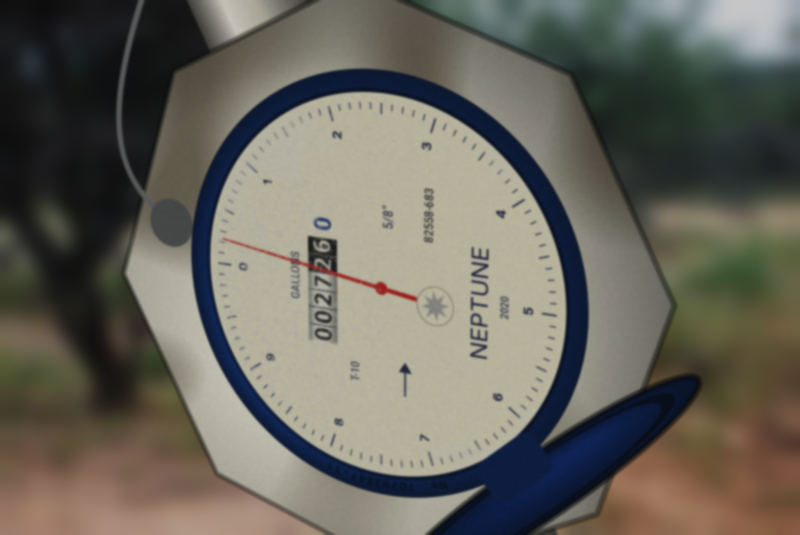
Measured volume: 27260.2 gal
